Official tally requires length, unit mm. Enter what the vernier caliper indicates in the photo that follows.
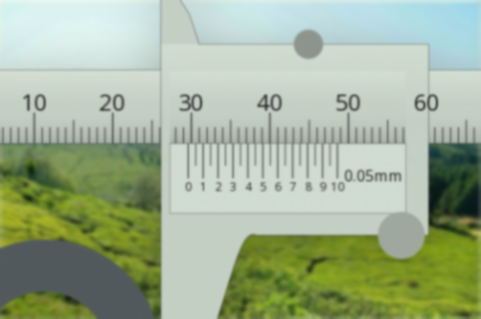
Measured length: 29.6 mm
